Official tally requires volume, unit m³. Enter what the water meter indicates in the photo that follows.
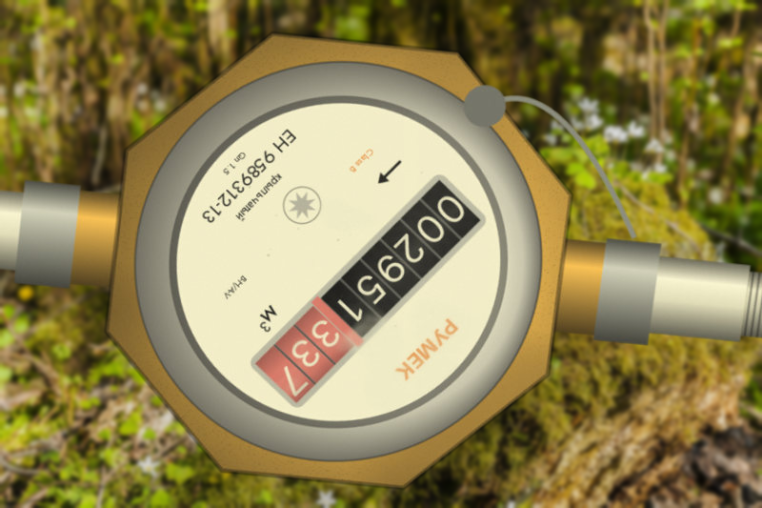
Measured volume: 2951.337 m³
